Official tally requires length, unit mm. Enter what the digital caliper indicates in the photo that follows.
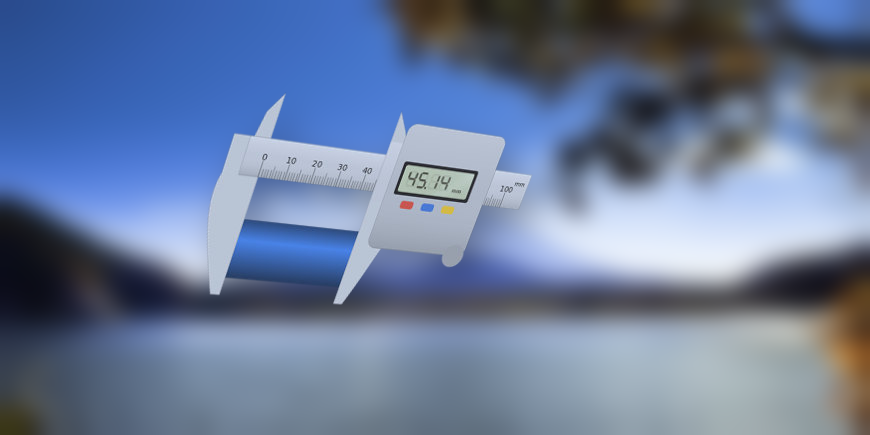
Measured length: 45.14 mm
